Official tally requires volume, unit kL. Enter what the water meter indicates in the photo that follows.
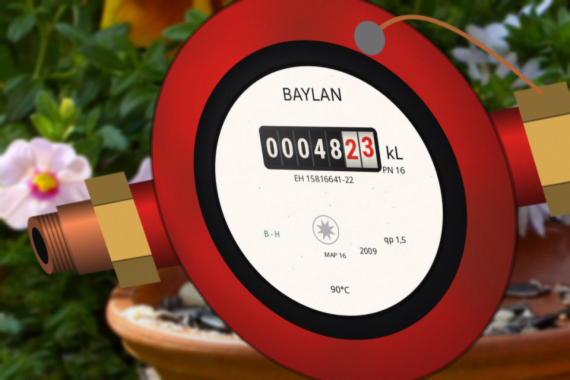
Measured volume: 48.23 kL
